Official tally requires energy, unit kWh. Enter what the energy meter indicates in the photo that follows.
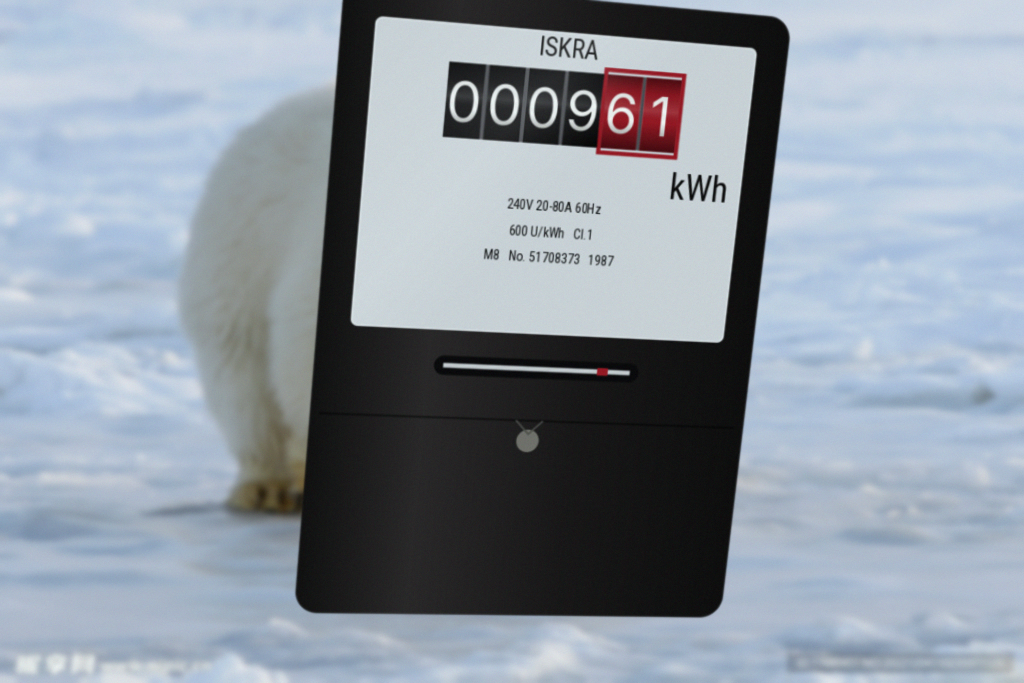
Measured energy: 9.61 kWh
